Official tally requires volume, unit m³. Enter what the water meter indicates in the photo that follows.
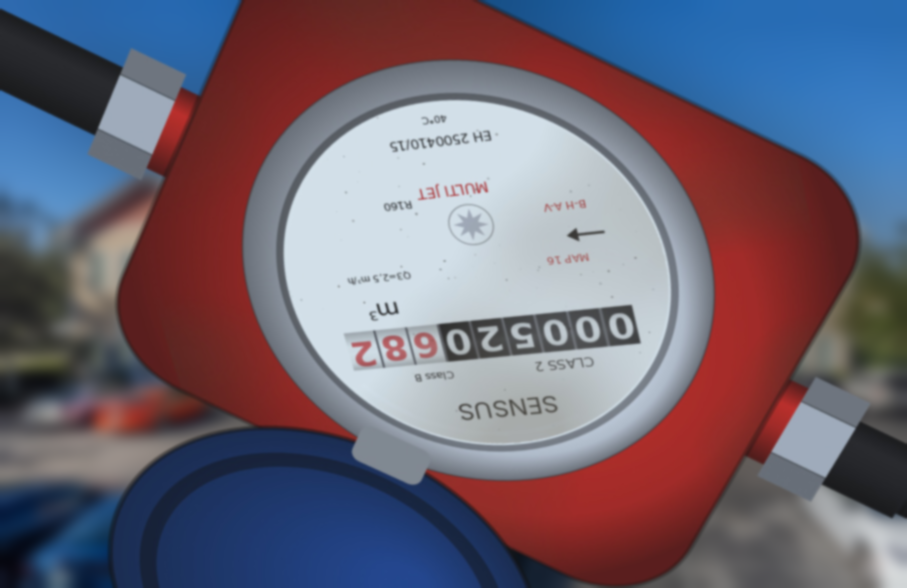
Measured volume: 520.682 m³
